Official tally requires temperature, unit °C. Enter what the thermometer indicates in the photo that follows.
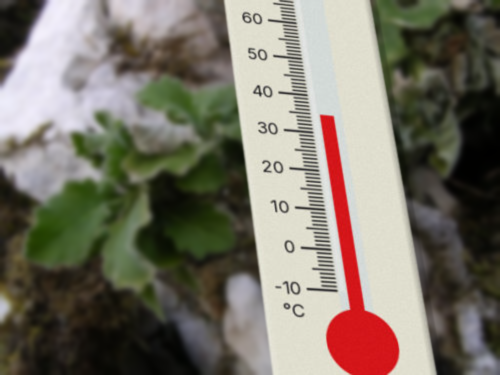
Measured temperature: 35 °C
